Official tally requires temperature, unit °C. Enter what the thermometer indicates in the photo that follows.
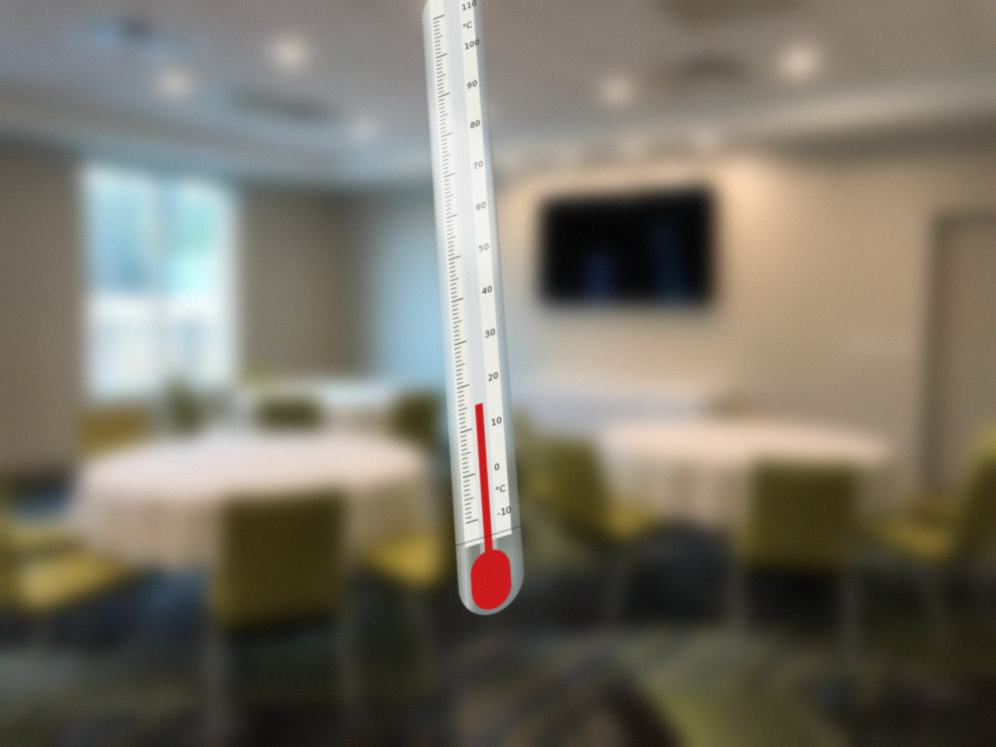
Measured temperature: 15 °C
